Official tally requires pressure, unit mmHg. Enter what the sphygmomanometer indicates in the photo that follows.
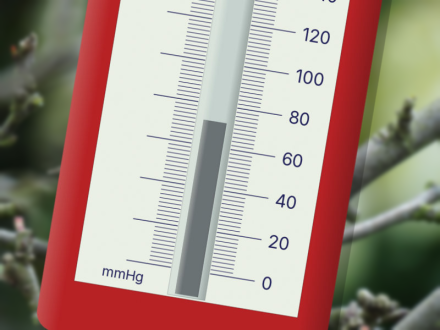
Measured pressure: 72 mmHg
